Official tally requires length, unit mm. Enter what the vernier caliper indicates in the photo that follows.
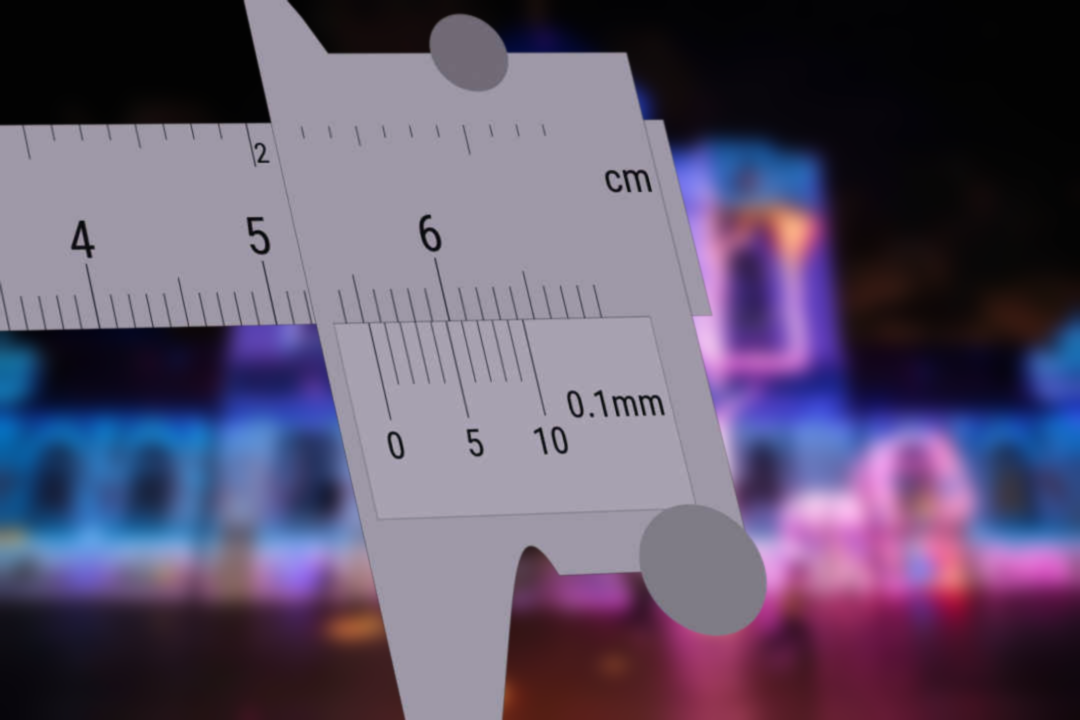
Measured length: 55.3 mm
